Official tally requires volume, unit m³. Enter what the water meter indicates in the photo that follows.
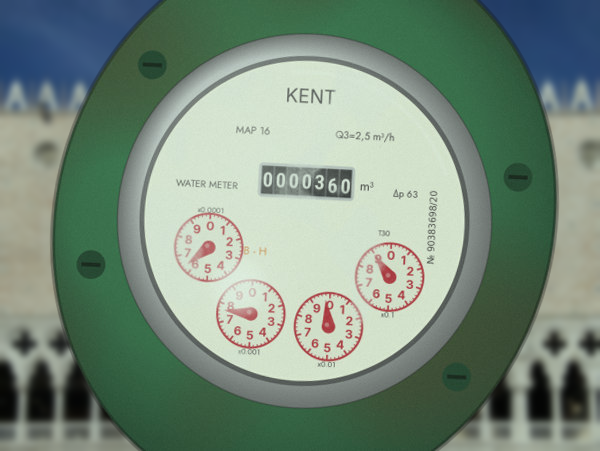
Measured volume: 359.8976 m³
